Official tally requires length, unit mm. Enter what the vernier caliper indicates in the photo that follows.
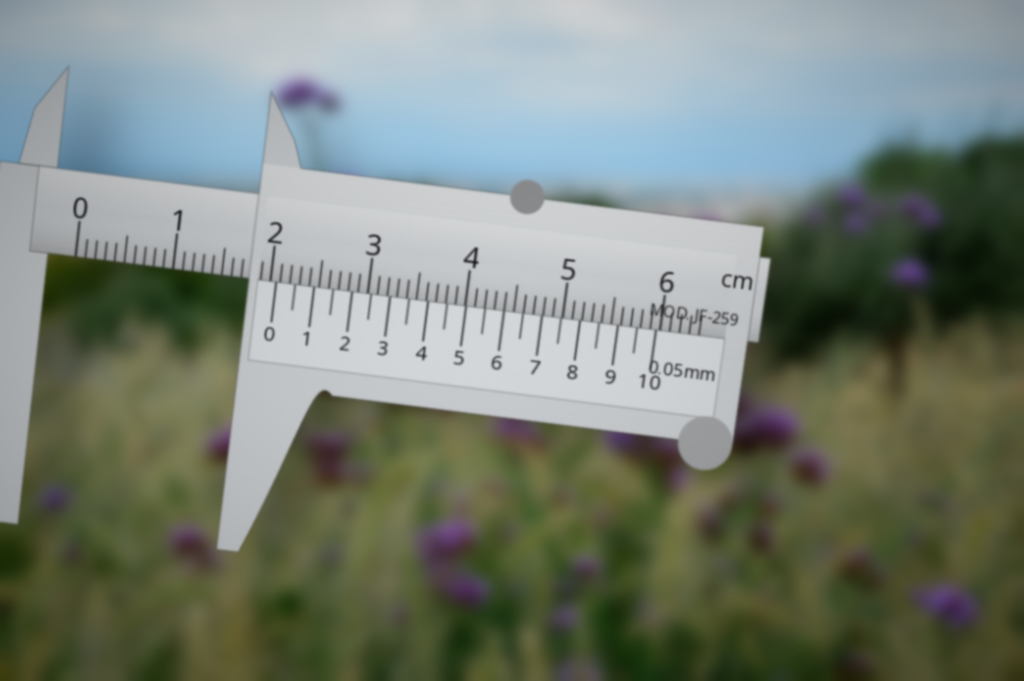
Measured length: 20.6 mm
